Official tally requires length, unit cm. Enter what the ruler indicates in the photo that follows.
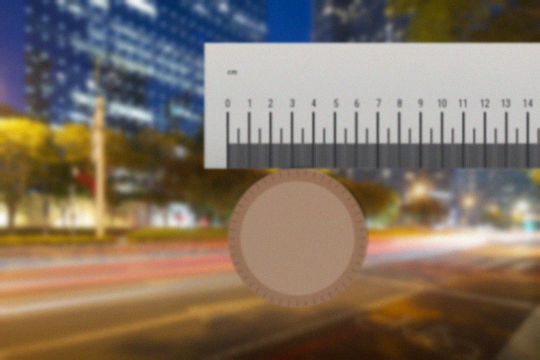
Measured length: 6.5 cm
